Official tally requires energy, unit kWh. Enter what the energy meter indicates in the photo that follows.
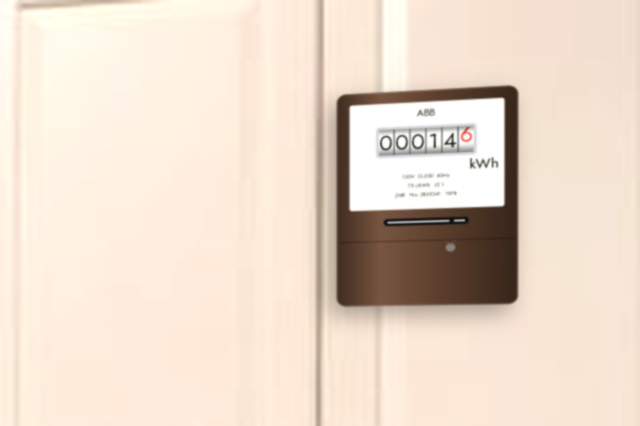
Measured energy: 14.6 kWh
